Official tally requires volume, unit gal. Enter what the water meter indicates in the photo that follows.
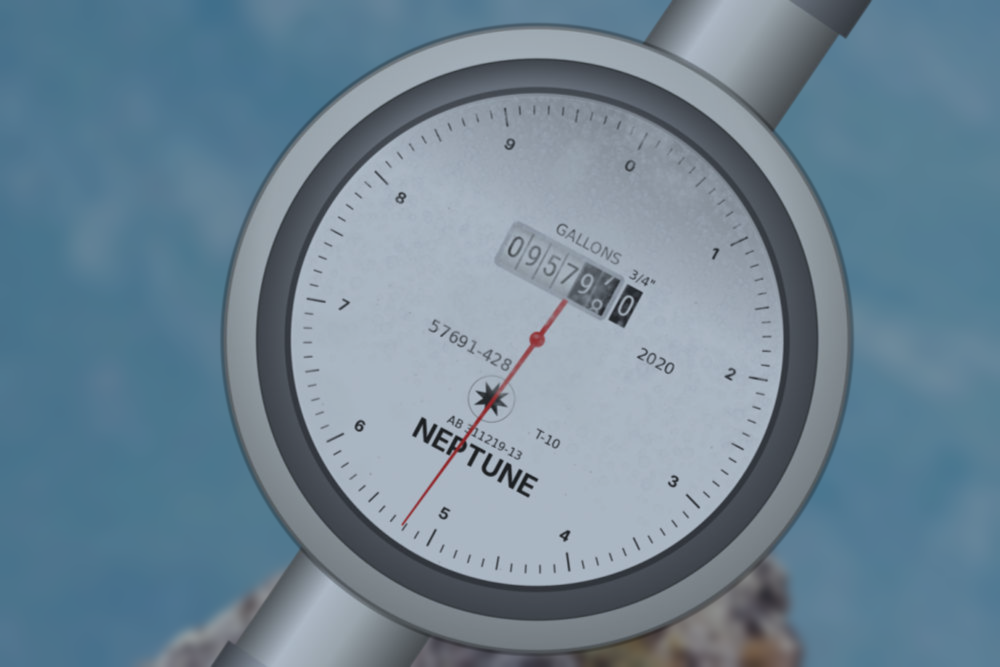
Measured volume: 957975.2 gal
